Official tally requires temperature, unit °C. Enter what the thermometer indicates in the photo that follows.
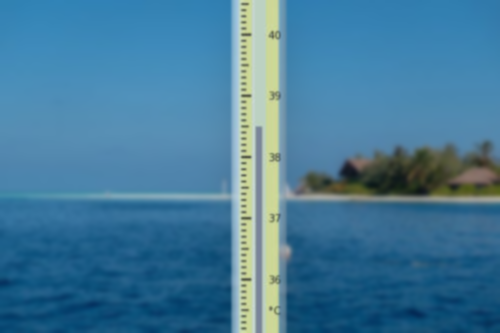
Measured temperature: 38.5 °C
